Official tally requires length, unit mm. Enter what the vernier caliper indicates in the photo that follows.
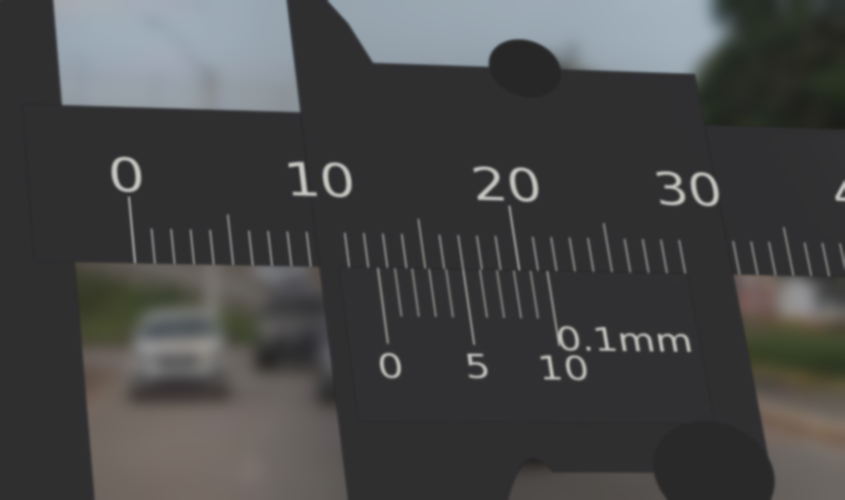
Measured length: 12.5 mm
